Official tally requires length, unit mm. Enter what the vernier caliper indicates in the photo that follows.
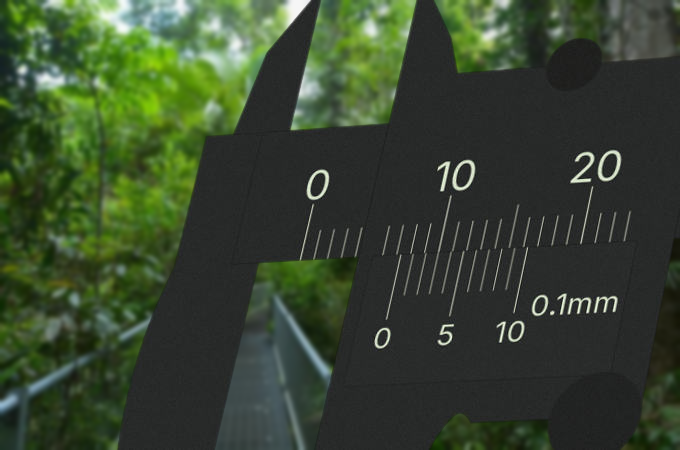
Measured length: 7.3 mm
